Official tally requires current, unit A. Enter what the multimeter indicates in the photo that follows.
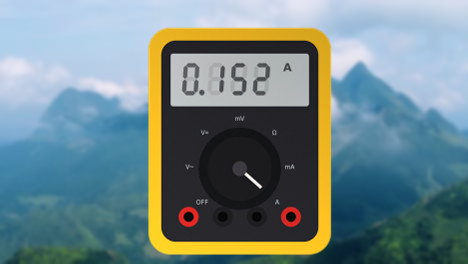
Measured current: 0.152 A
